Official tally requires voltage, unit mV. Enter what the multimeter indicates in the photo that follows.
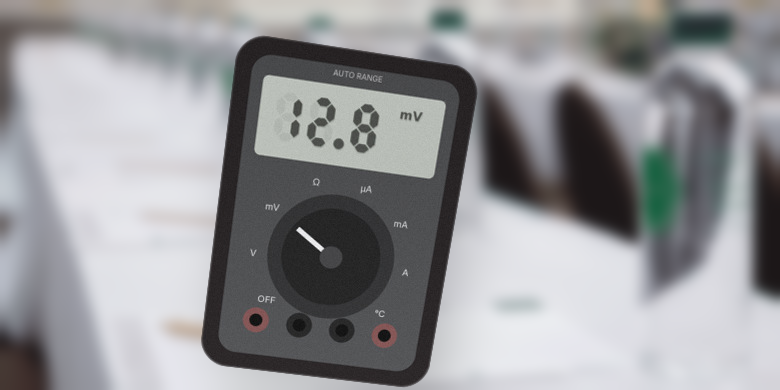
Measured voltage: 12.8 mV
